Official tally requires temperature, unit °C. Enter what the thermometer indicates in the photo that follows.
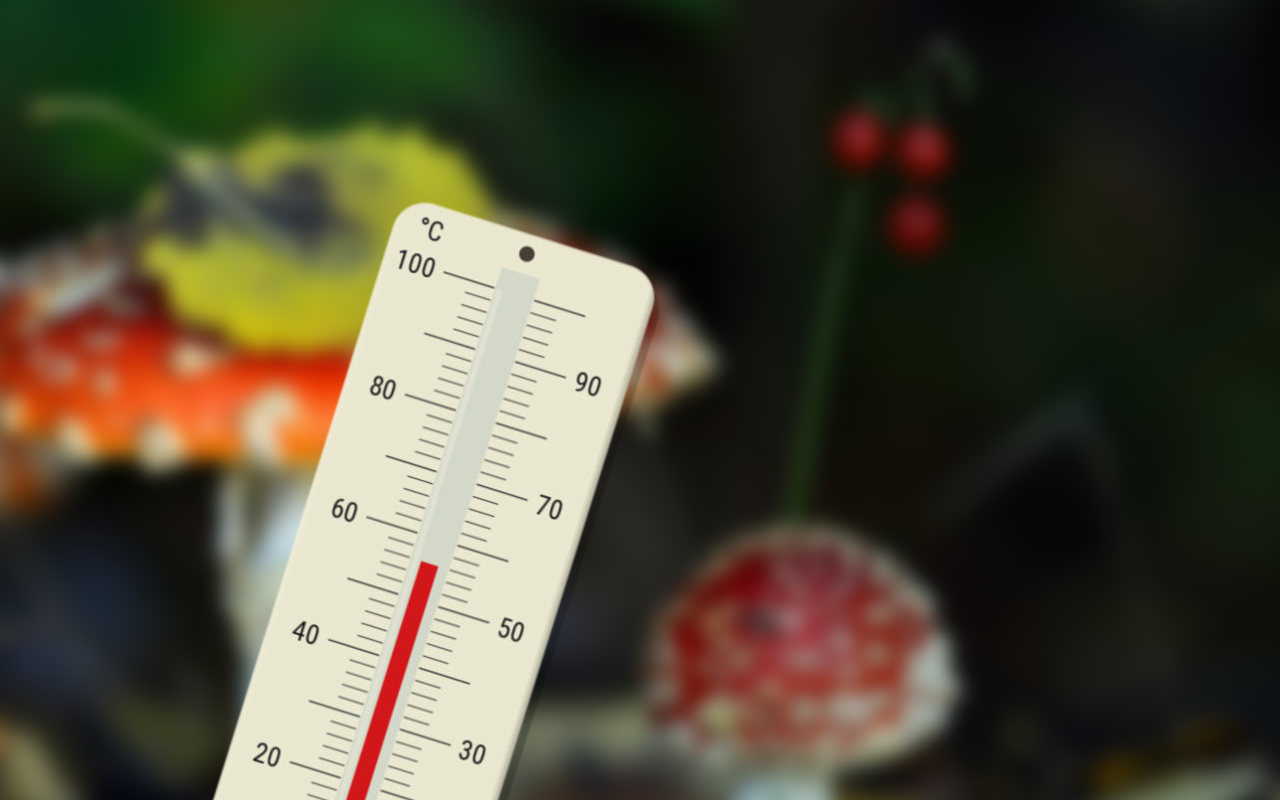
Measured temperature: 56 °C
